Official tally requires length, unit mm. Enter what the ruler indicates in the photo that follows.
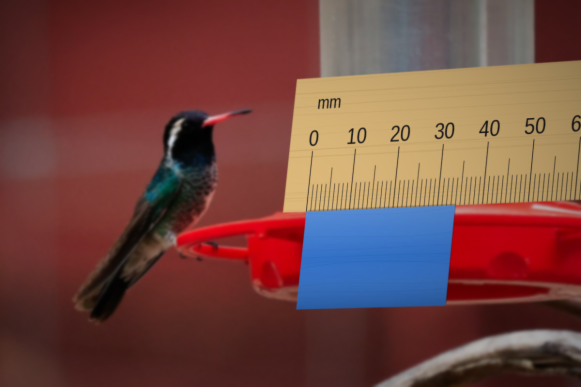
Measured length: 34 mm
